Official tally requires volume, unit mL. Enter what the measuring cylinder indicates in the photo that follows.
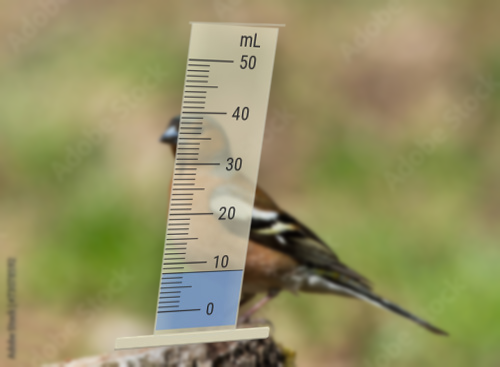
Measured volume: 8 mL
